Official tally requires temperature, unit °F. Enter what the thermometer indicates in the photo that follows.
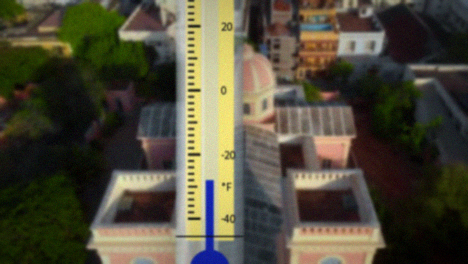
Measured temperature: -28 °F
